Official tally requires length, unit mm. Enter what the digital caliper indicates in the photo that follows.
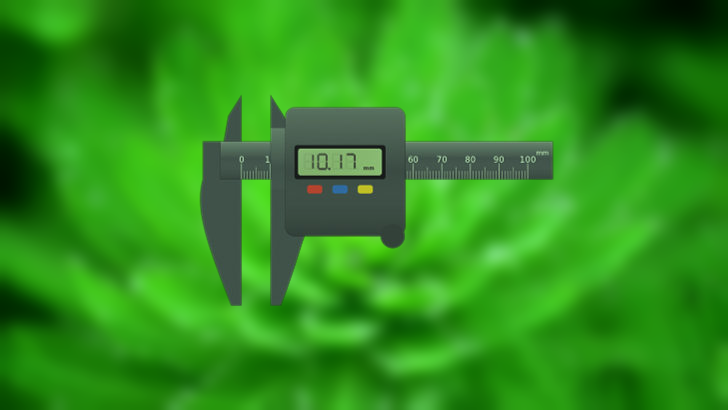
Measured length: 10.17 mm
